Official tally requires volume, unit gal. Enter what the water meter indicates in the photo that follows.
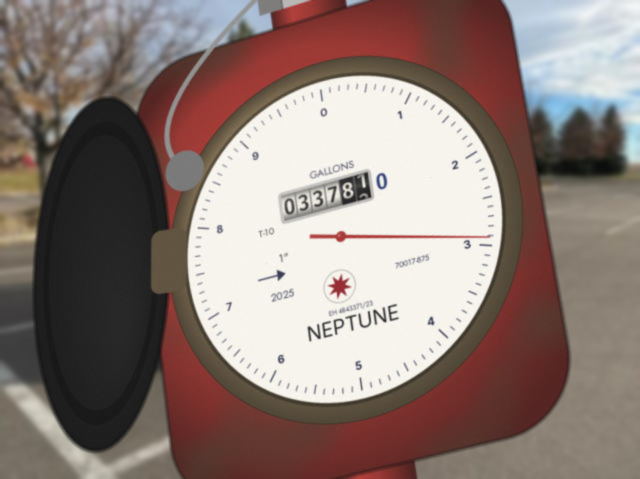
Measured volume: 337812.9 gal
